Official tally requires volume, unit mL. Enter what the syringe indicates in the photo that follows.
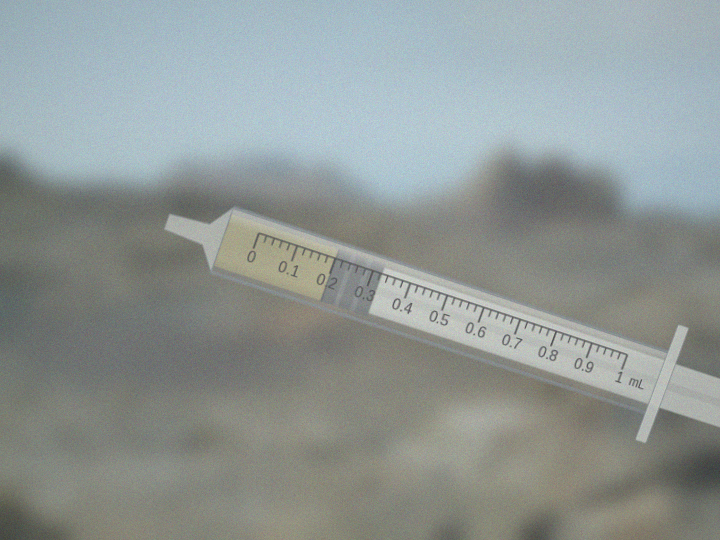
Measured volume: 0.2 mL
